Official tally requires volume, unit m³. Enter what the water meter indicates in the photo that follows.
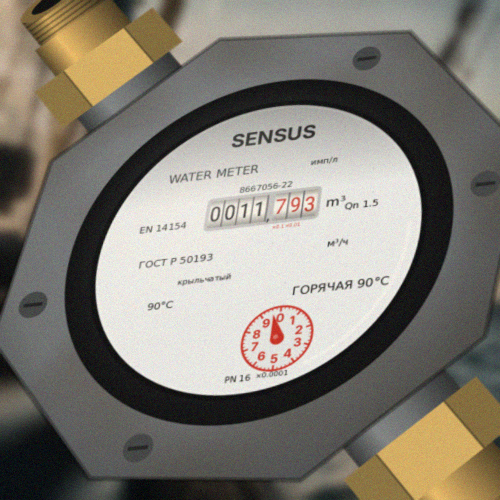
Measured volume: 11.7929 m³
